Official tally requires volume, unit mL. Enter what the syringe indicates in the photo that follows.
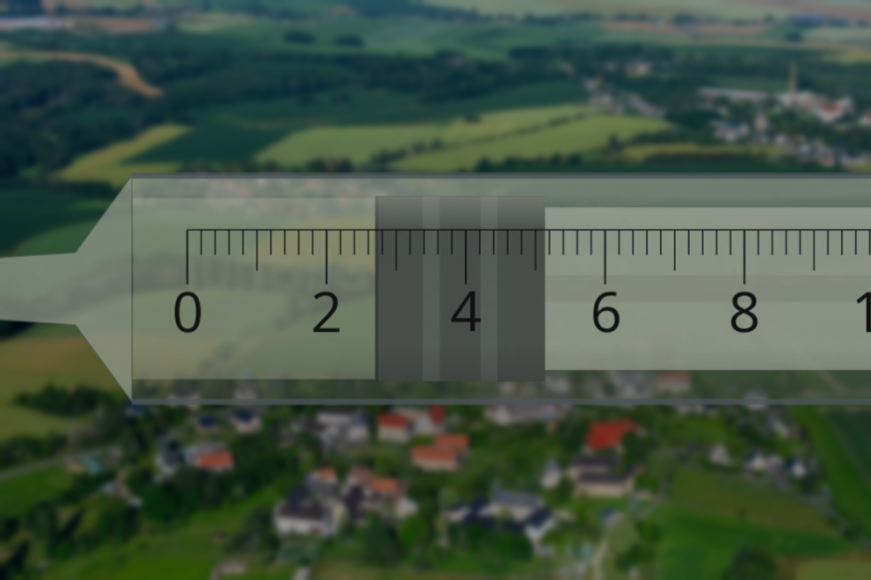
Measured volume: 2.7 mL
